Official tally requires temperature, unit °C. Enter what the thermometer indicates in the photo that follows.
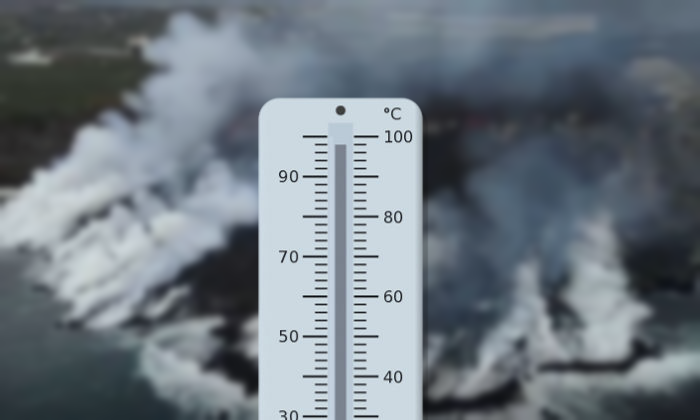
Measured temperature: 98 °C
